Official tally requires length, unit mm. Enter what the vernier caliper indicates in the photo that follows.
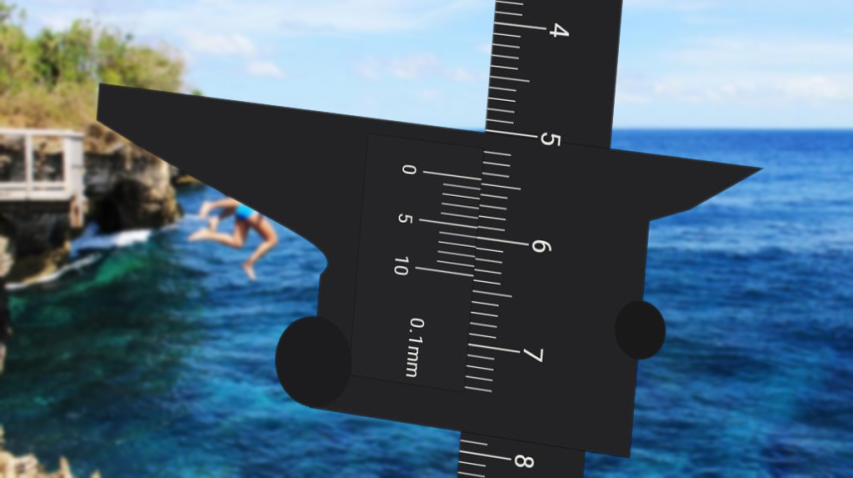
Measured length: 54.6 mm
